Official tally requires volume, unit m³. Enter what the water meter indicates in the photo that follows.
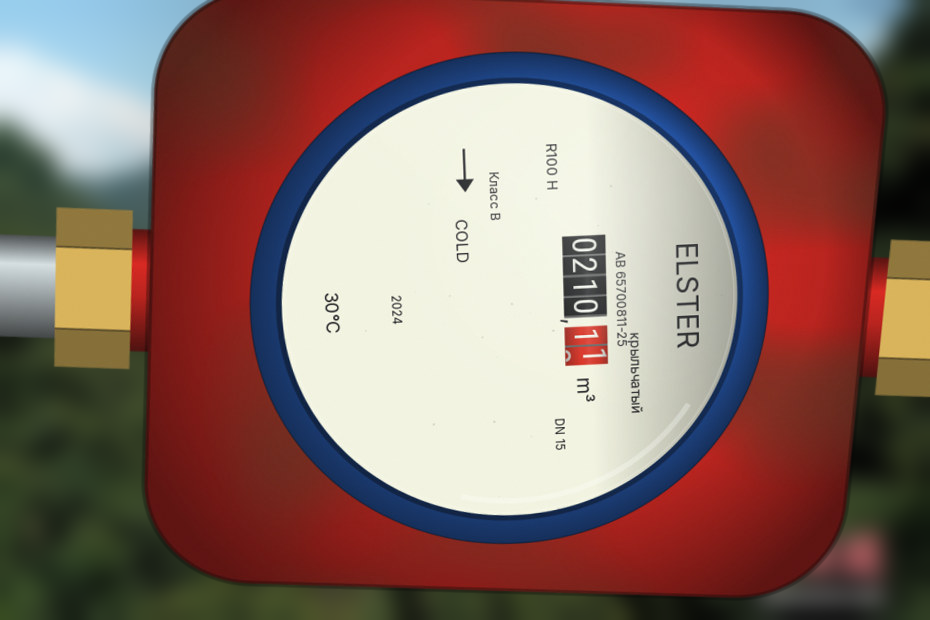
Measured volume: 210.11 m³
